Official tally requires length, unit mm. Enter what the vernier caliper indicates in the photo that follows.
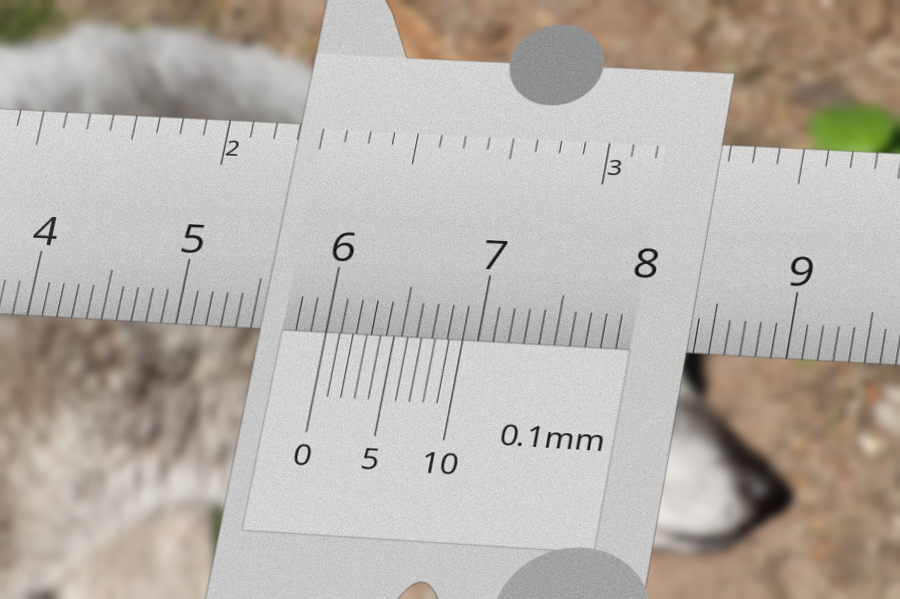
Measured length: 60.0 mm
